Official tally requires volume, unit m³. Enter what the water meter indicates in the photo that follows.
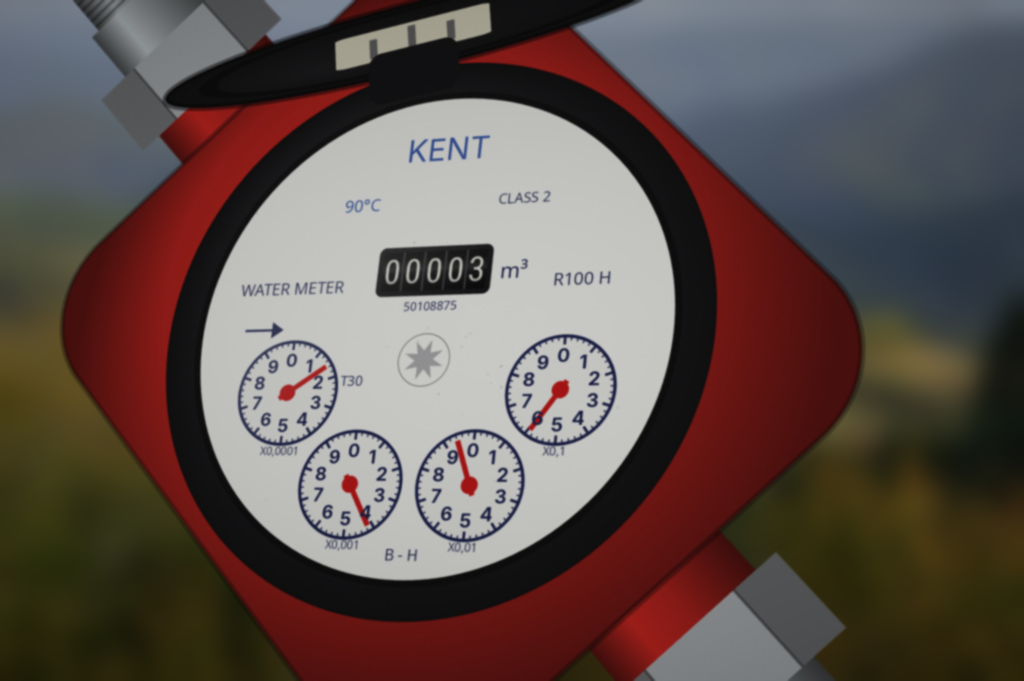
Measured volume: 3.5941 m³
